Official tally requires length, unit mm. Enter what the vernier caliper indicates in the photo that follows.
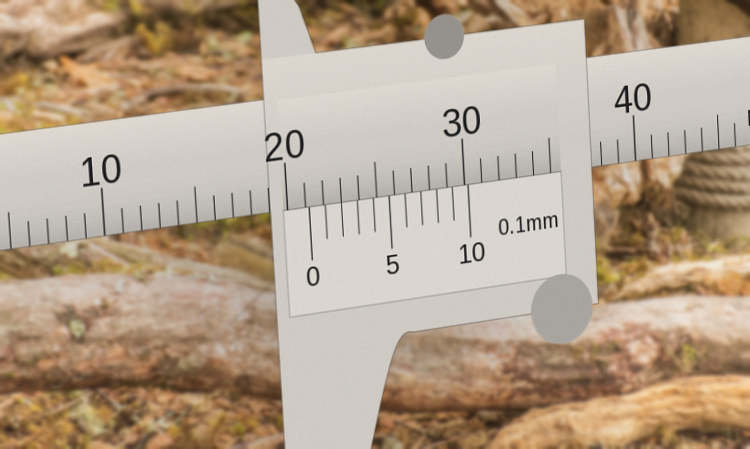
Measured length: 21.2 mm
